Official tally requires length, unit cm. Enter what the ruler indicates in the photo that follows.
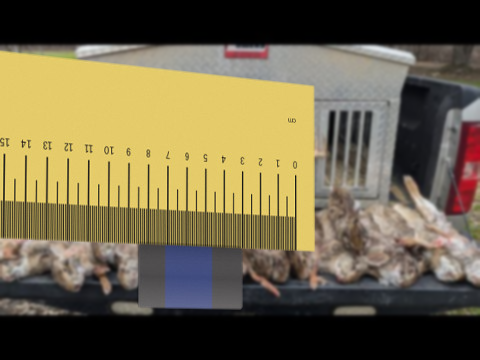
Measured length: 5.5 cm
